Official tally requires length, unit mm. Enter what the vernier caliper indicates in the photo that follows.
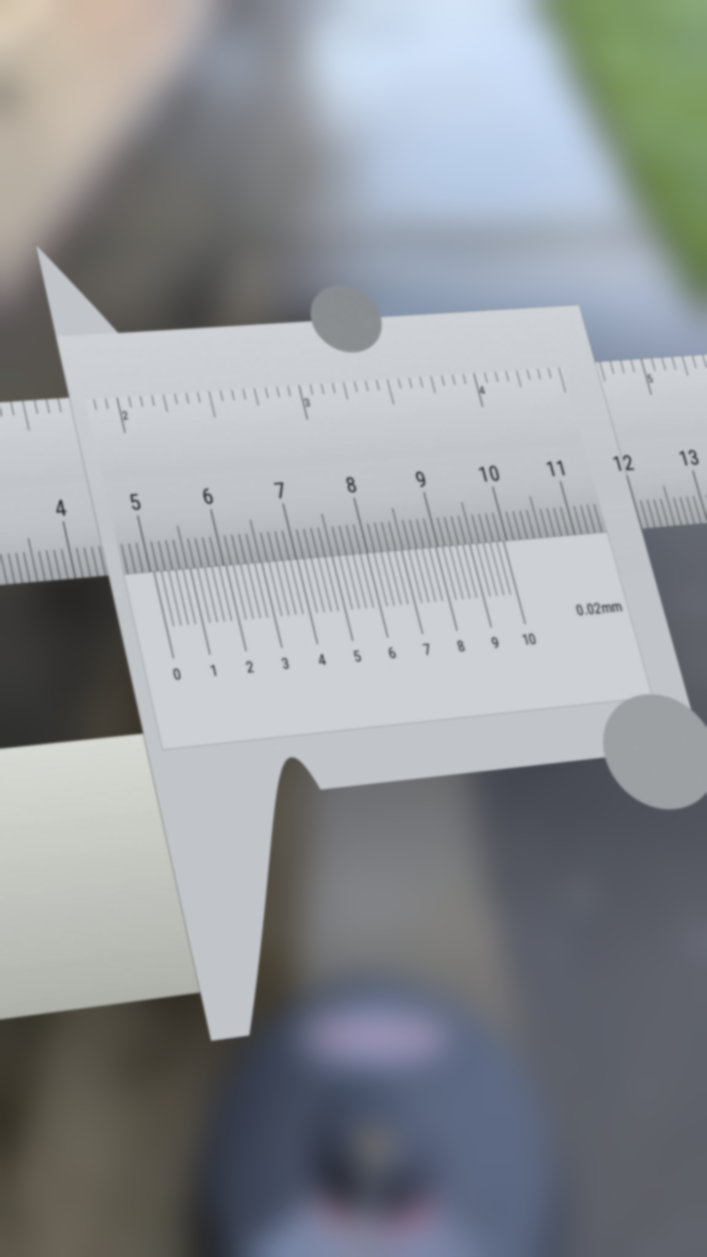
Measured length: 50.5 mm
